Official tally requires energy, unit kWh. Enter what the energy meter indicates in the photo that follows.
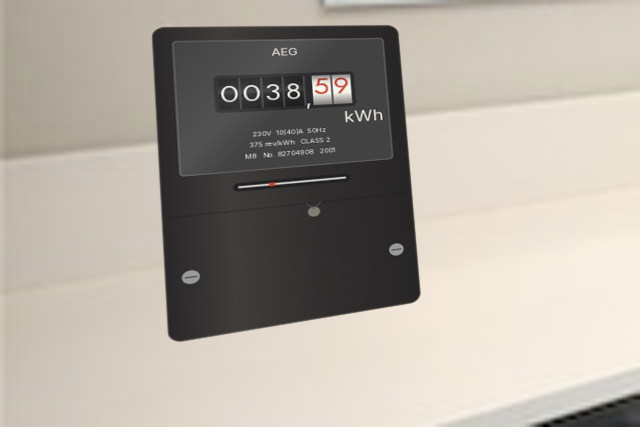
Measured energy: 38.59 kWh
